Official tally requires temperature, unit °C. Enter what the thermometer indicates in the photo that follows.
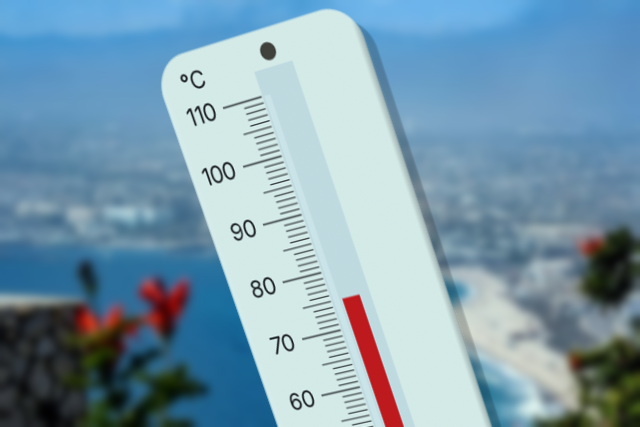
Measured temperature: 75 °C
